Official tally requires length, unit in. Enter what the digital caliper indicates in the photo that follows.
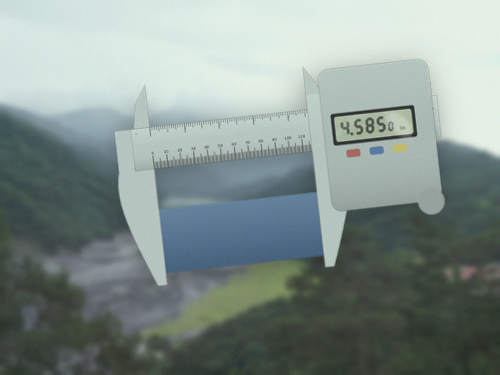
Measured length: 4.5850 in
